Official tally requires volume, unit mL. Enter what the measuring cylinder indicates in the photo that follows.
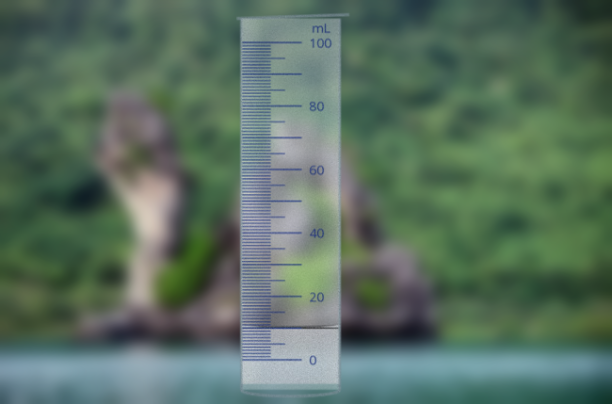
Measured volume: 10 mL
